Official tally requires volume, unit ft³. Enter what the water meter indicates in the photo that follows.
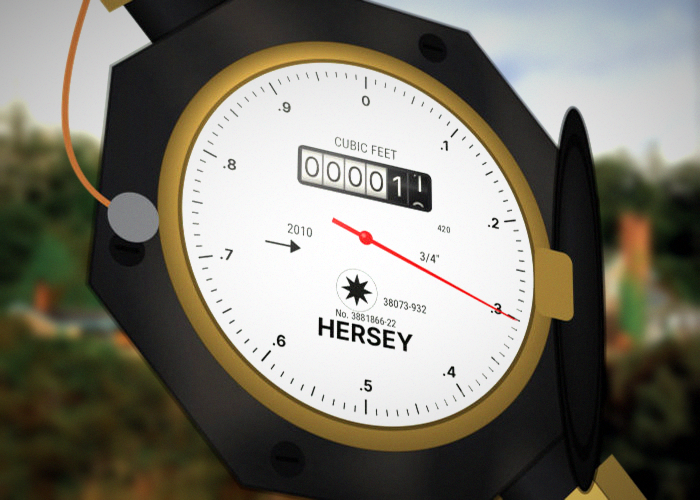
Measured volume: 11.30 ft³
